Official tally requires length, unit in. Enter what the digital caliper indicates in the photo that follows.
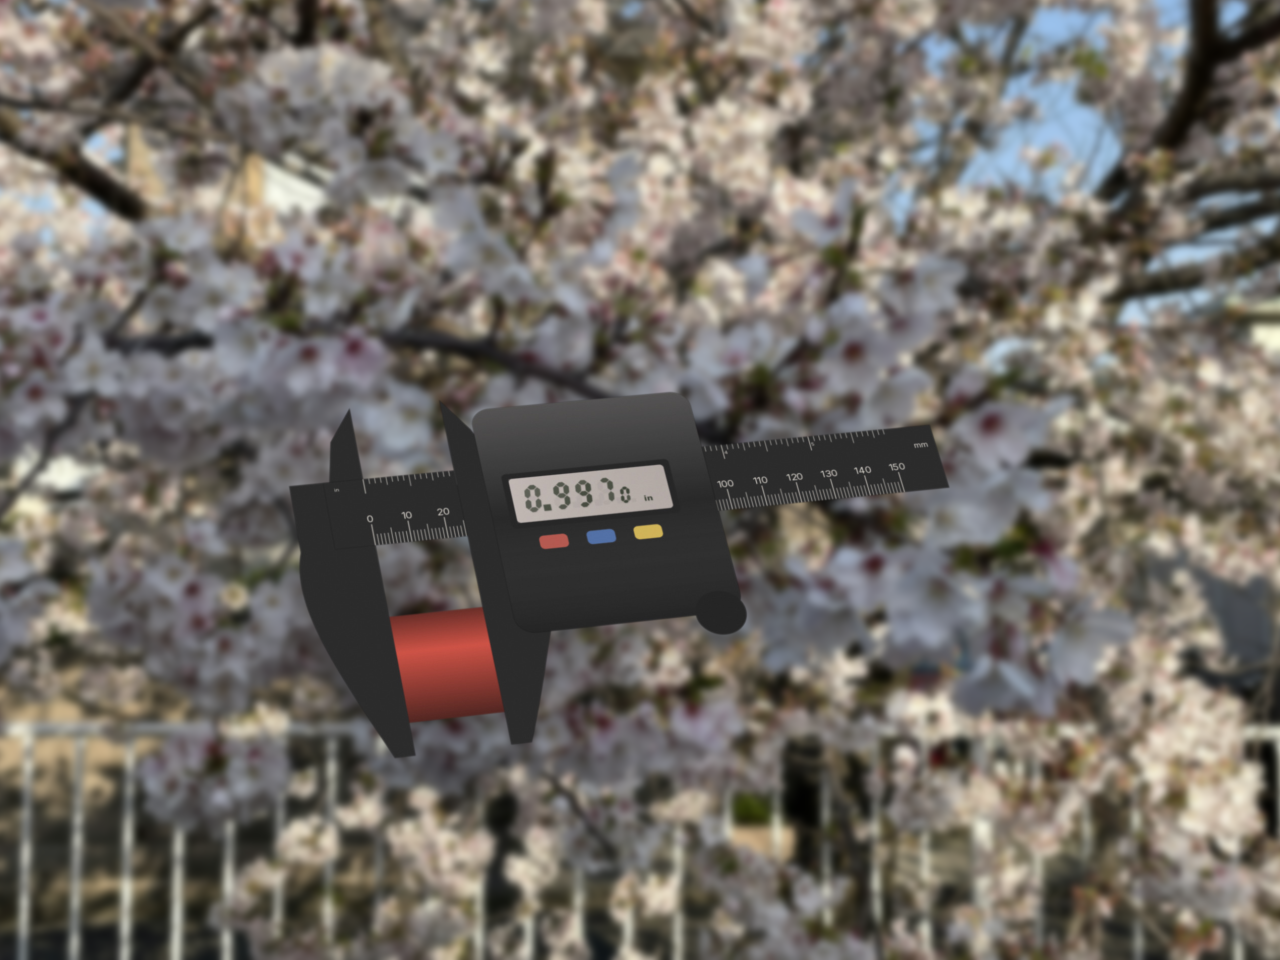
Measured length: 0.9970 in
